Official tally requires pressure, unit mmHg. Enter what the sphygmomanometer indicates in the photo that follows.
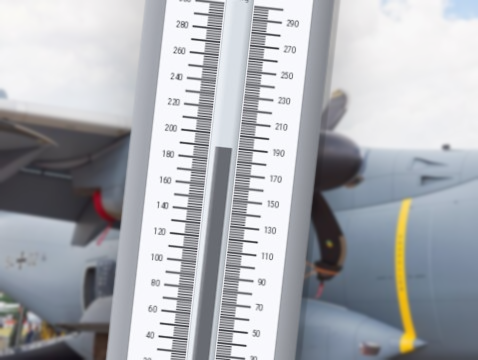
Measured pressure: 190 mmHg
